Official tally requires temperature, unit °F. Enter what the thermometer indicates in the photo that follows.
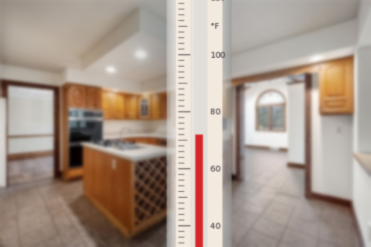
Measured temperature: 72 °F
